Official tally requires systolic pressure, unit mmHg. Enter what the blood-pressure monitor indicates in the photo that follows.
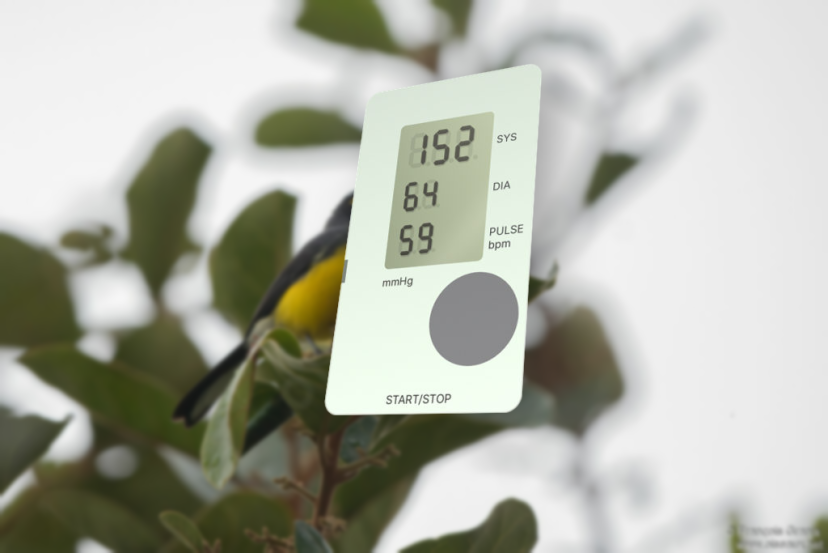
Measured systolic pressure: 152 mmHg
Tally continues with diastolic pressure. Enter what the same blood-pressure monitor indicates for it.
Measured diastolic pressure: 64 mmHg
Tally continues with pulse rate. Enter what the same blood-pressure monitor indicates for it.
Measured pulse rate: 59 bpm
